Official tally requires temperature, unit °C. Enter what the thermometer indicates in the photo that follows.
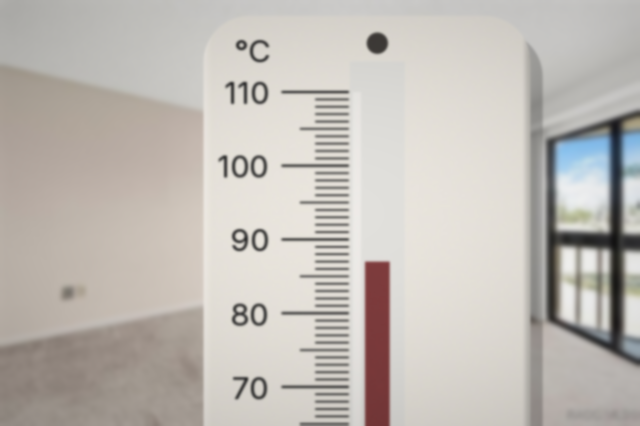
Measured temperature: 87 °C
